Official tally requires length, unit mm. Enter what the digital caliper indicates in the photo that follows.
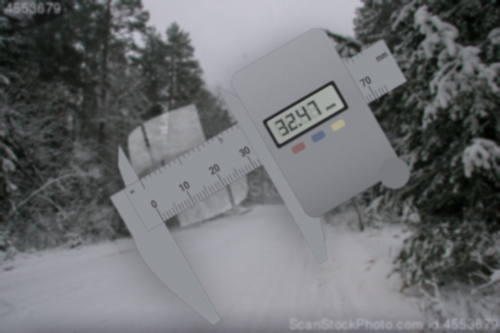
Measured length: 32.47 mm
